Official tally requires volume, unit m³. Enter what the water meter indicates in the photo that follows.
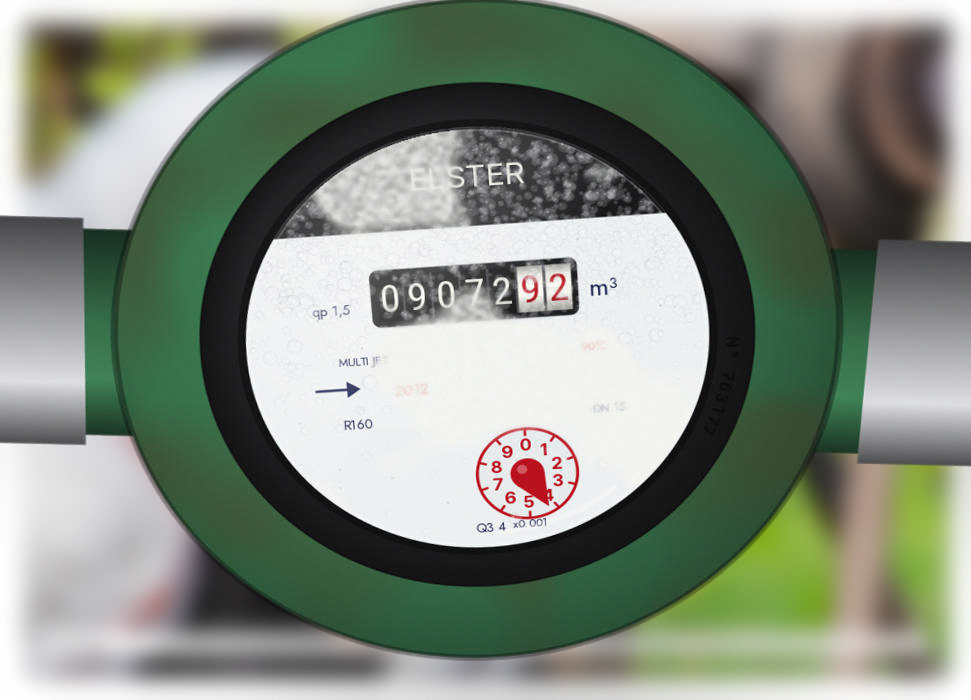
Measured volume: 9072.924 m³
